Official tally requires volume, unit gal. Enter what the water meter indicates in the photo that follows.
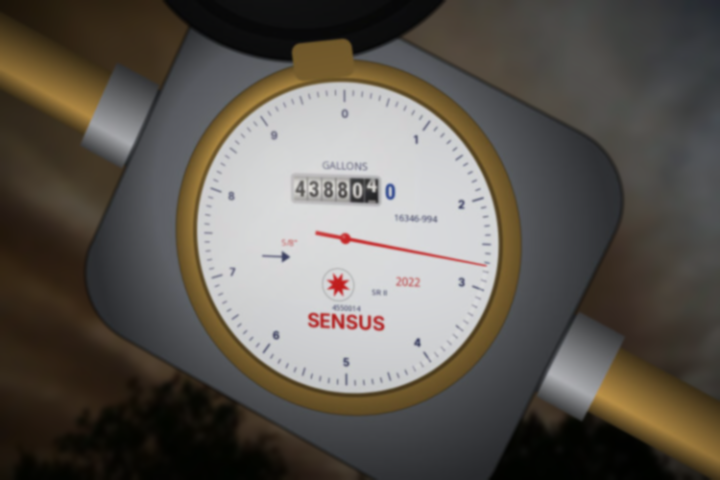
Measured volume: 4388042.7 gal
